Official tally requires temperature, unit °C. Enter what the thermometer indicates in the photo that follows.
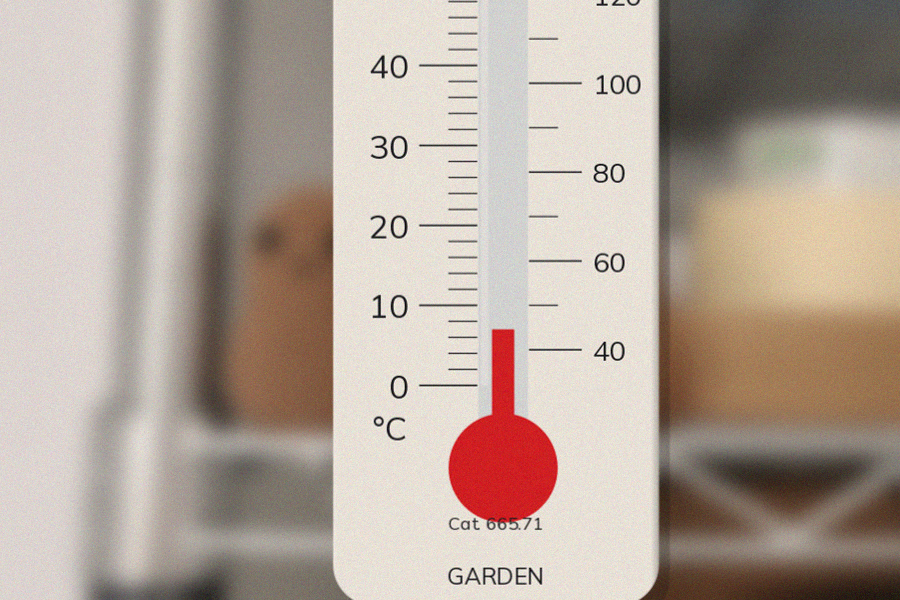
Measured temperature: 7 °C
